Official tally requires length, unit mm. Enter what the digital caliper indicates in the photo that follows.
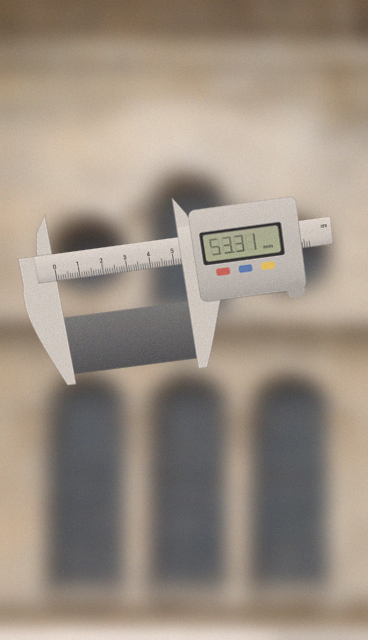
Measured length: 53.31 mm
